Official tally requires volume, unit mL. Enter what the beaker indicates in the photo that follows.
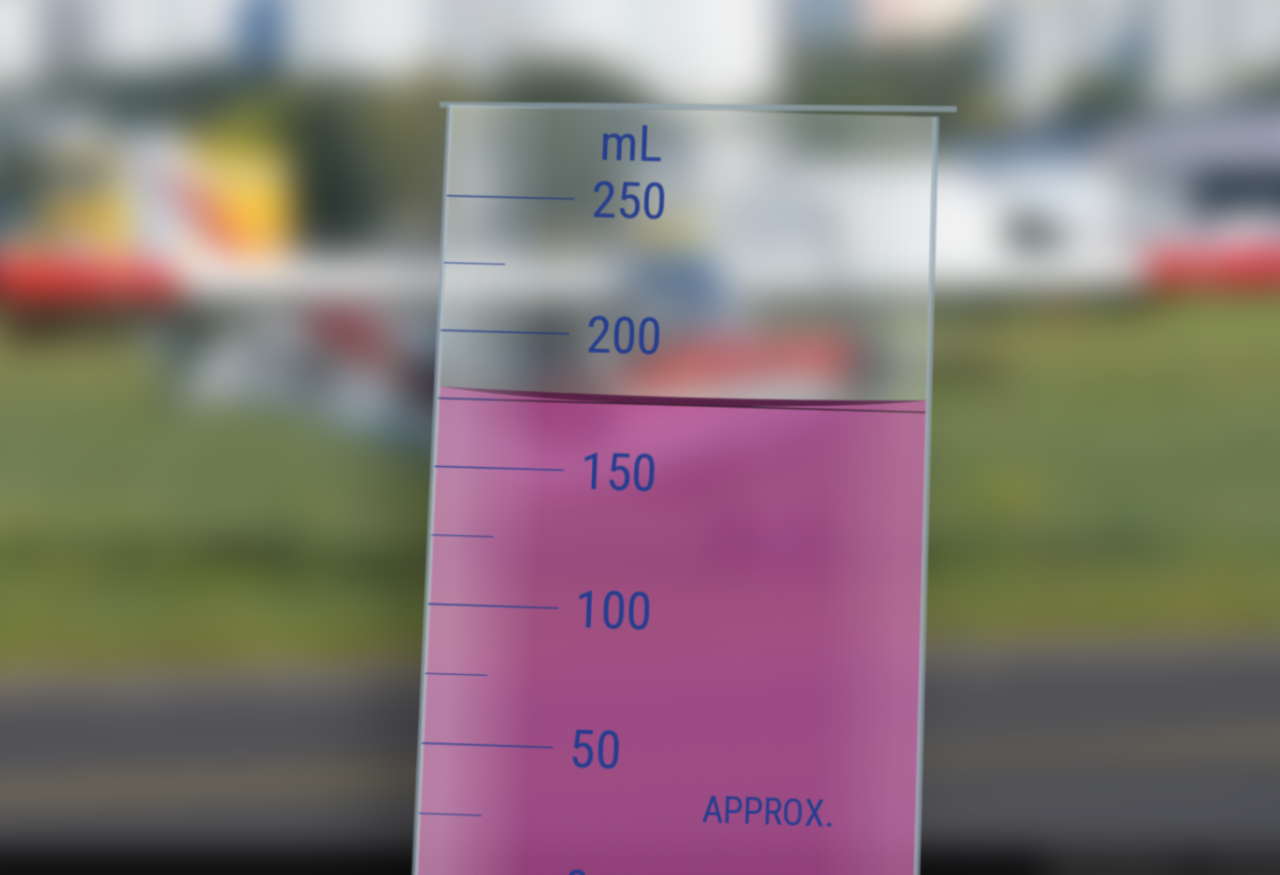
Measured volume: 175 mL
